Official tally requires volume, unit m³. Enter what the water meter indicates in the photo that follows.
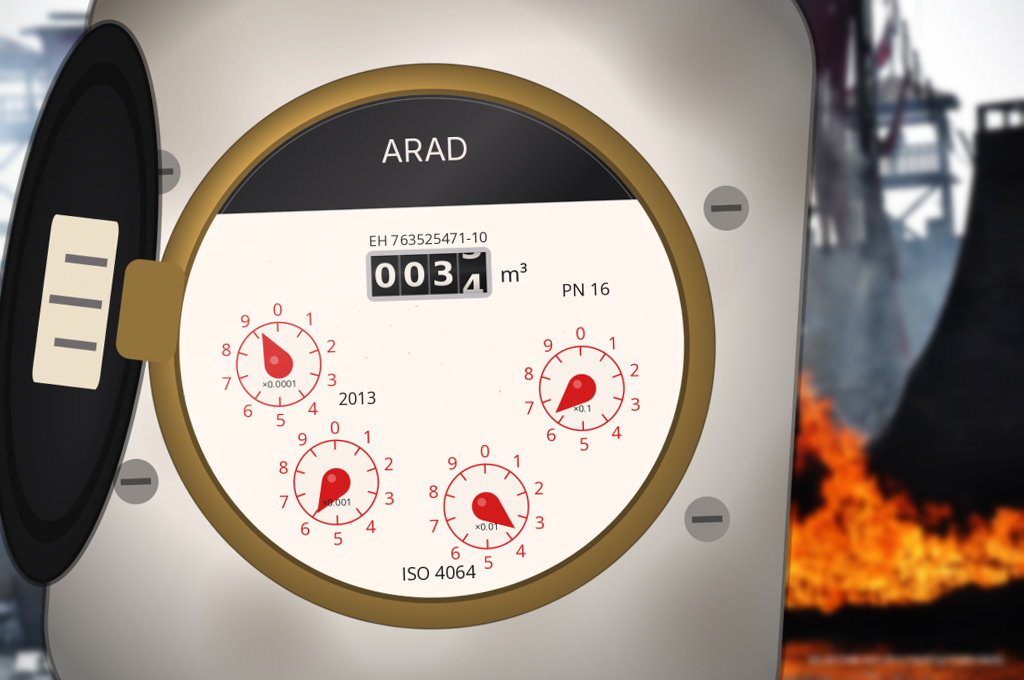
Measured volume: 33.6359 m³
